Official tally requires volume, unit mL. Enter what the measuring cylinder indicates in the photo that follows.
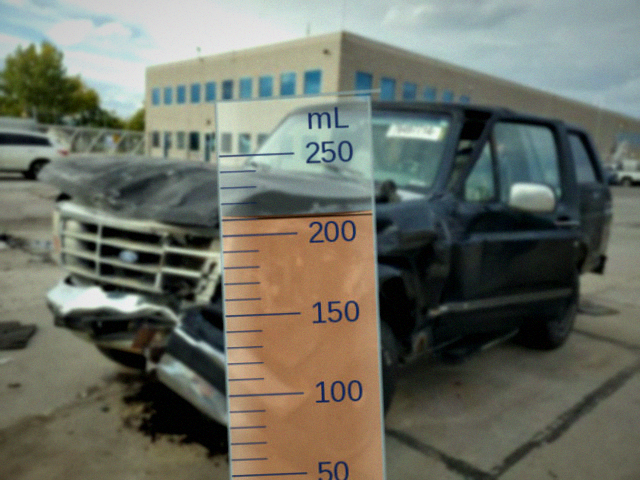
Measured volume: 210 mL
